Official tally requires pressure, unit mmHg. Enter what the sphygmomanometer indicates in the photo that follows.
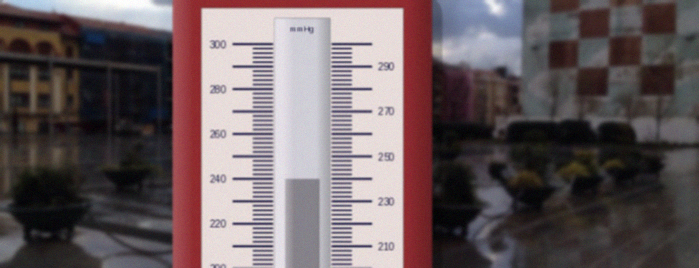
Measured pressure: 240 mmHg
